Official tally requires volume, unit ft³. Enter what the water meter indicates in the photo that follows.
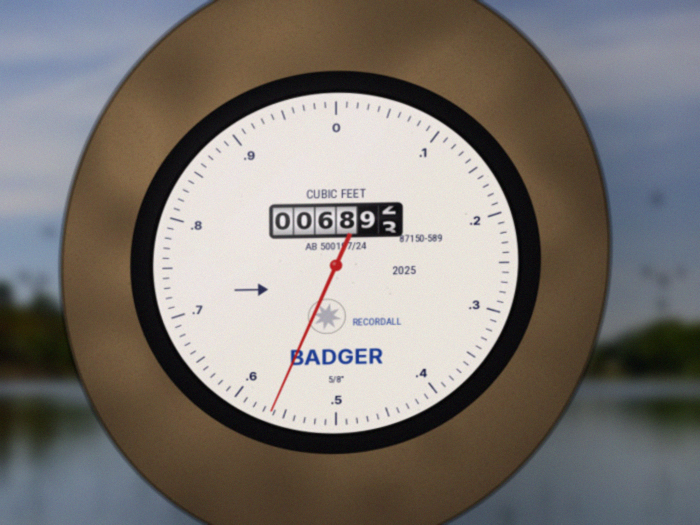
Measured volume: 6892.56 ft³
